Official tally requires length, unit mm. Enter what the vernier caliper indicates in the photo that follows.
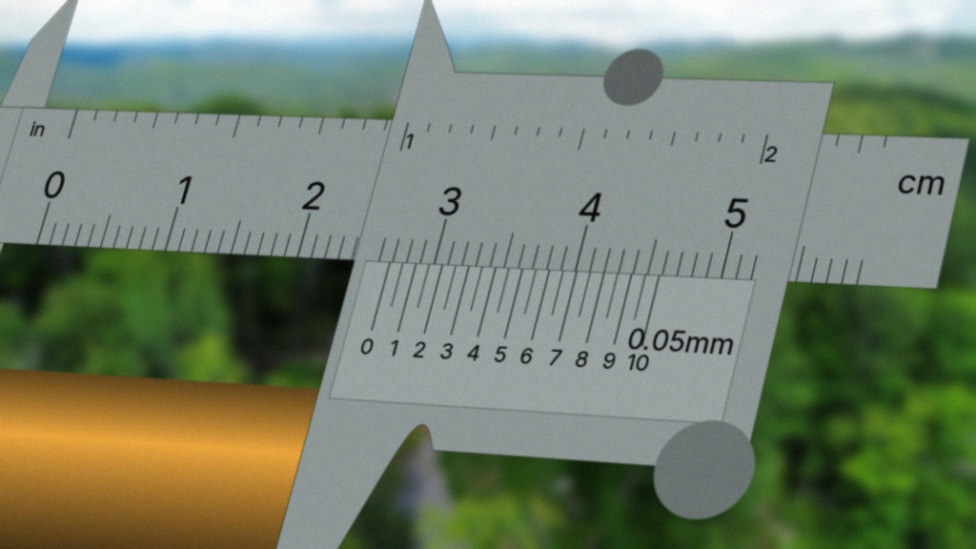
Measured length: 26.8 mm
